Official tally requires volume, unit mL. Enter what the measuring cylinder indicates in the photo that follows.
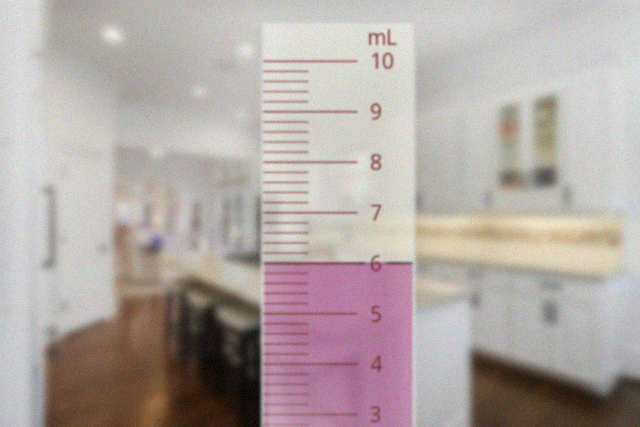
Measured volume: 6 mL
